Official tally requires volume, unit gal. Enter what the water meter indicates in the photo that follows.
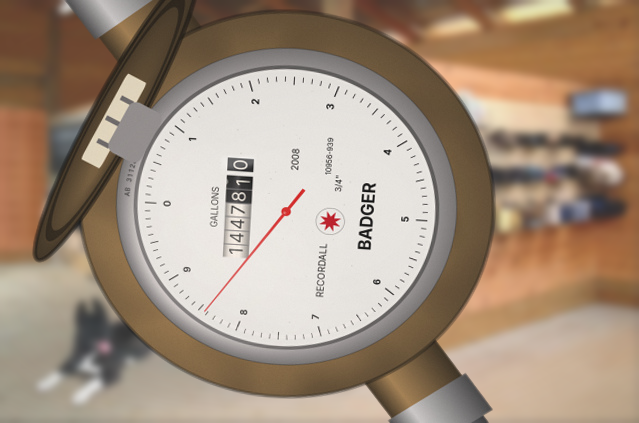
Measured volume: 1447808.4 gal
